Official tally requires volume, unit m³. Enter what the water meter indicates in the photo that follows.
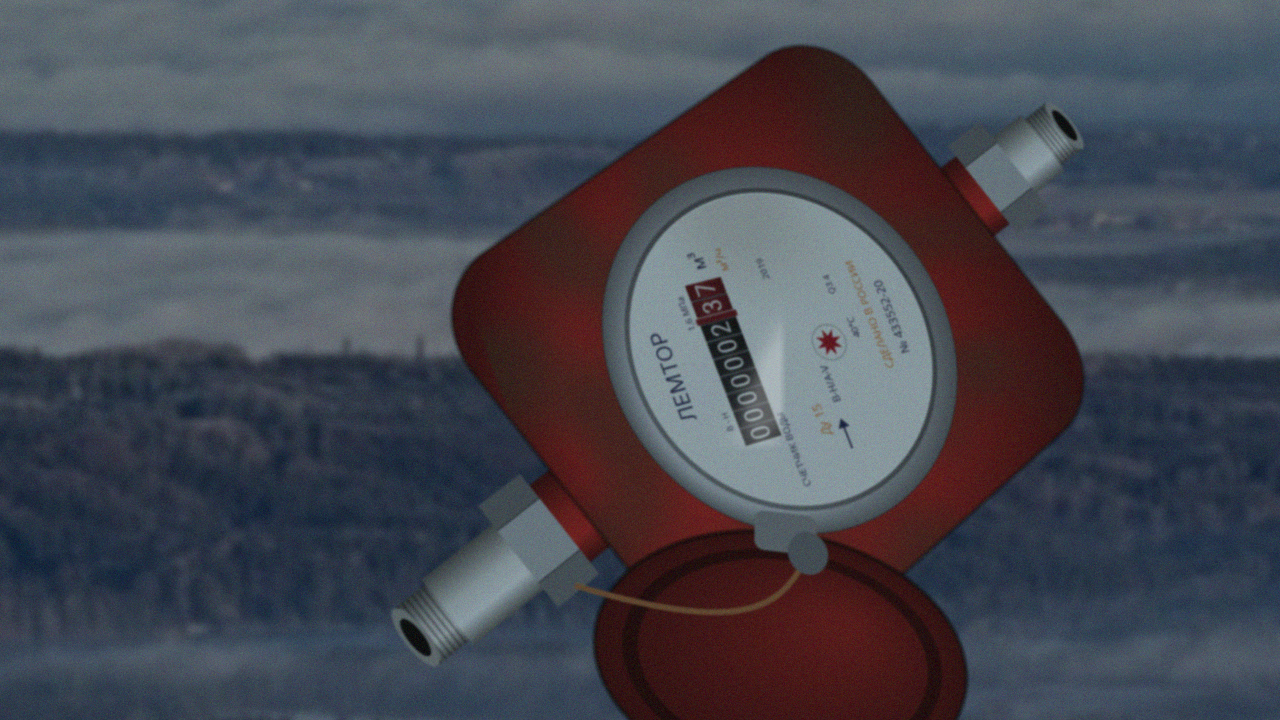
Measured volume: 2.37 m³
